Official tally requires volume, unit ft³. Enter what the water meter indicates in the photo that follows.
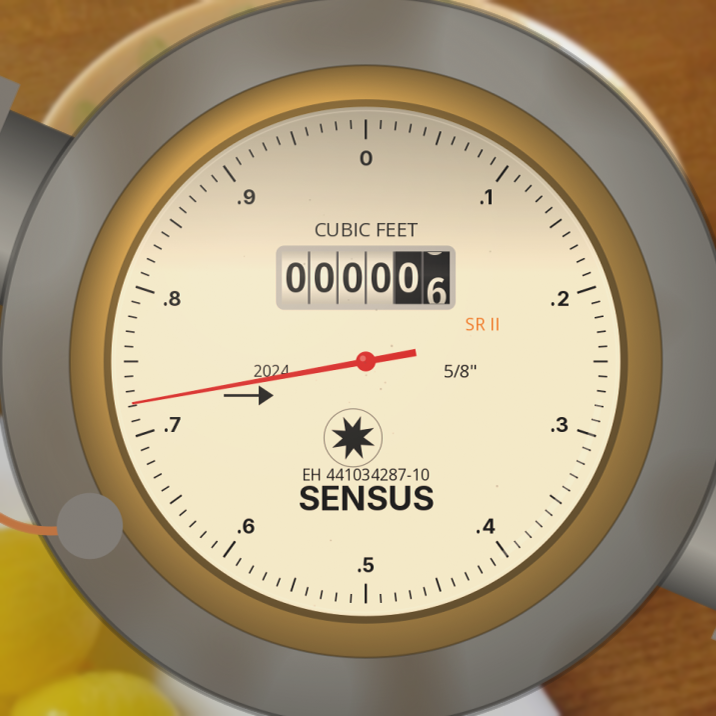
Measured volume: 5.72 ft³
